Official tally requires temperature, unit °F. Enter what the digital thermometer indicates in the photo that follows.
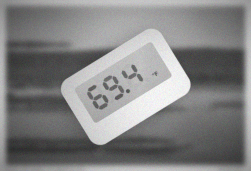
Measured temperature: 69.4 °F
